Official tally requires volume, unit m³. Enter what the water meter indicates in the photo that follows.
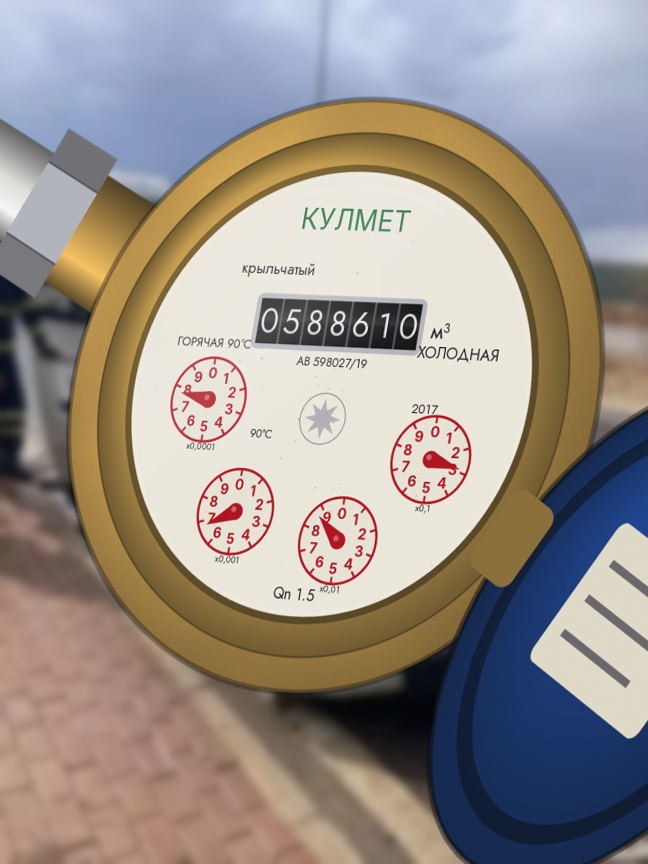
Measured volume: 588610.2867 m³
